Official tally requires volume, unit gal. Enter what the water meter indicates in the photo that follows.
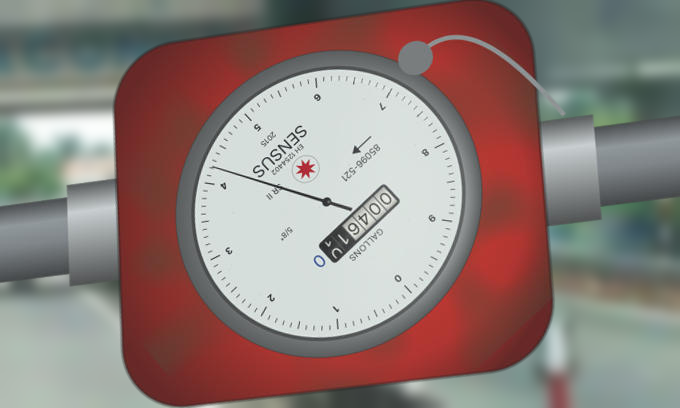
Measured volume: 46104.2 gal
